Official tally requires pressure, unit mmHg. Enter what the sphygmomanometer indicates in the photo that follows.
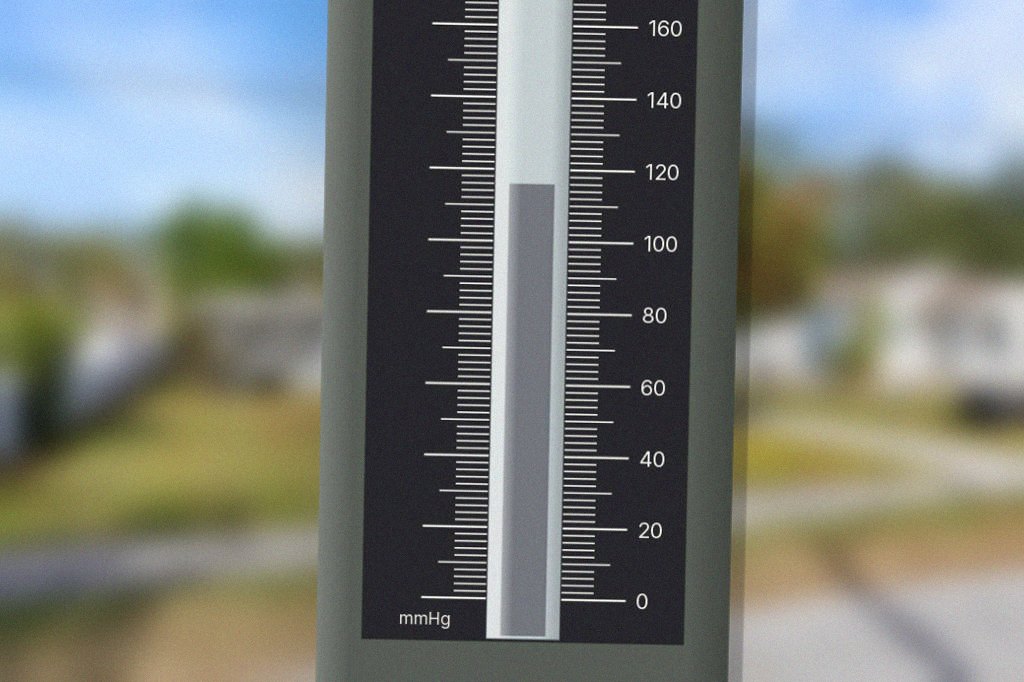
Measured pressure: 116 mmHg
